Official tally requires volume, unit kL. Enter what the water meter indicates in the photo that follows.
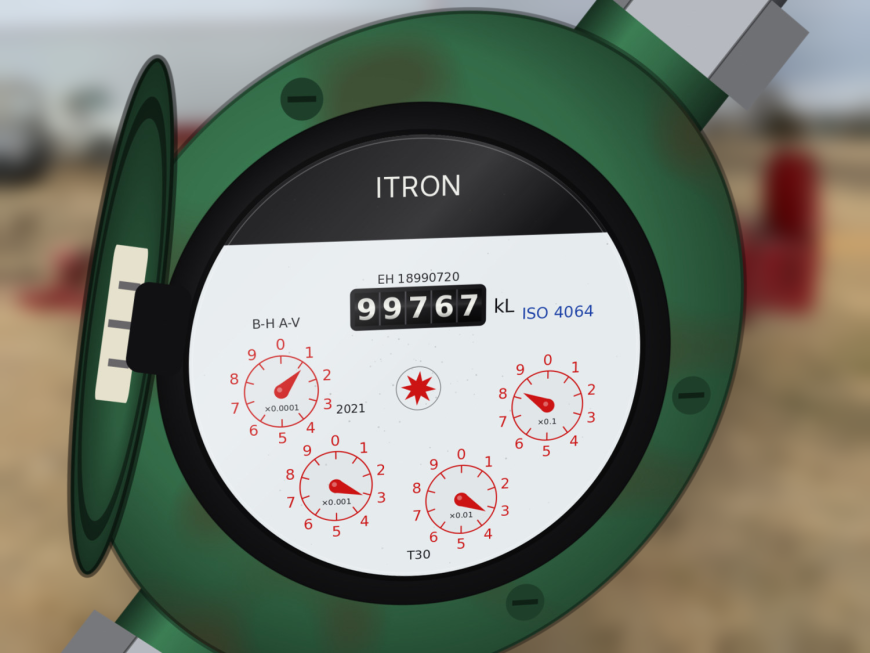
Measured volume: 99767.8331 kL
